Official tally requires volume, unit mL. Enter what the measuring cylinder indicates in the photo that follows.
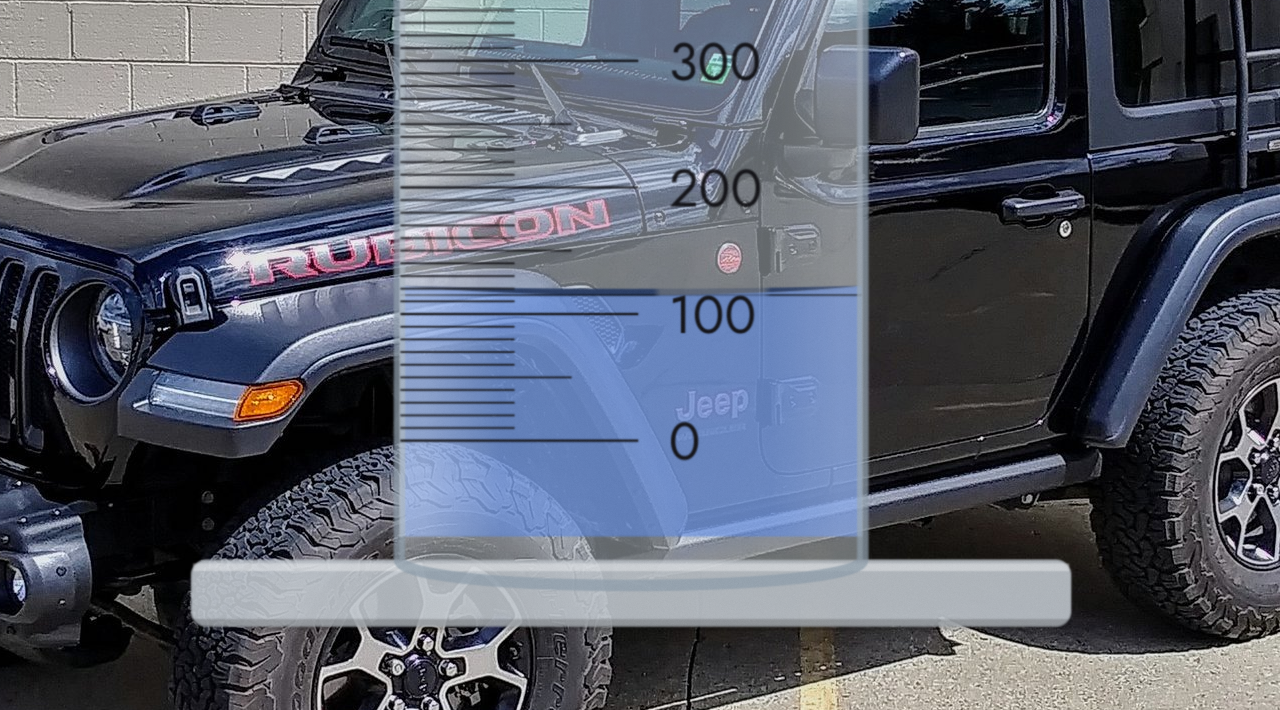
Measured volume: 115 mL
